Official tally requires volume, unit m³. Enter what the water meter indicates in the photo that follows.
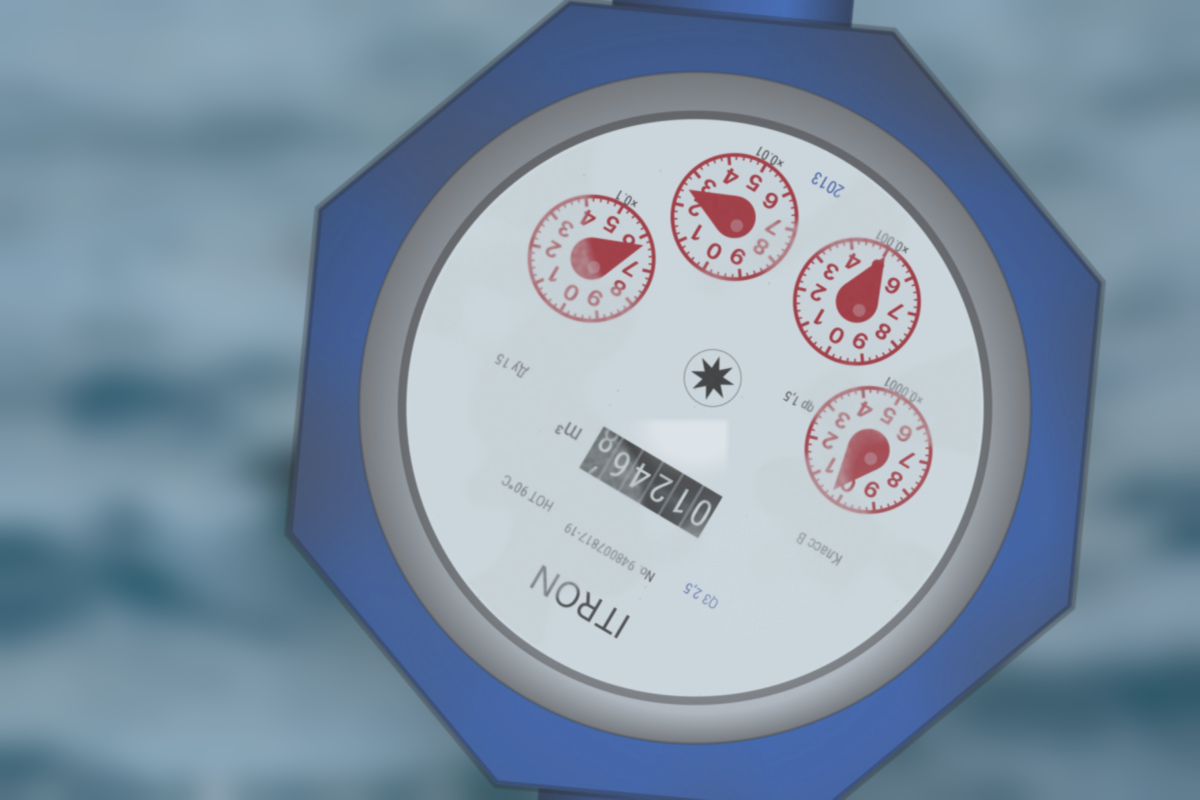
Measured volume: 12467.6250 m³
